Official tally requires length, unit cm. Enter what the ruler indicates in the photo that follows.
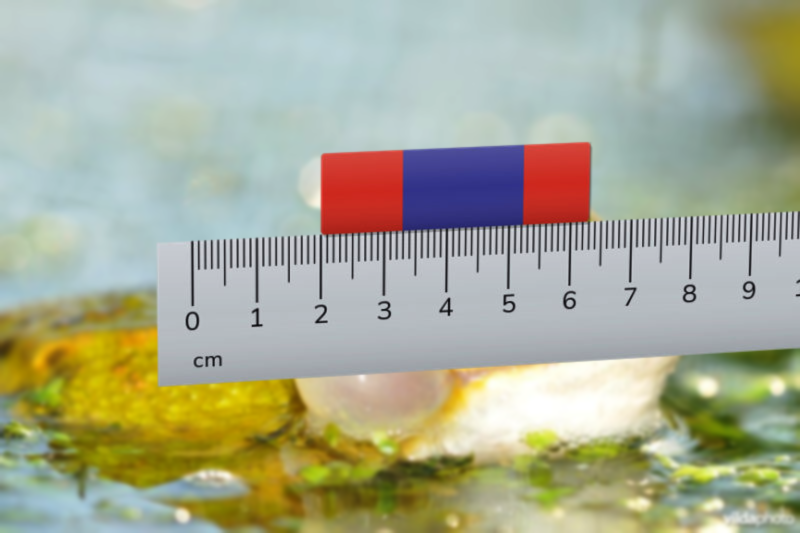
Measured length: 4.3 cm
